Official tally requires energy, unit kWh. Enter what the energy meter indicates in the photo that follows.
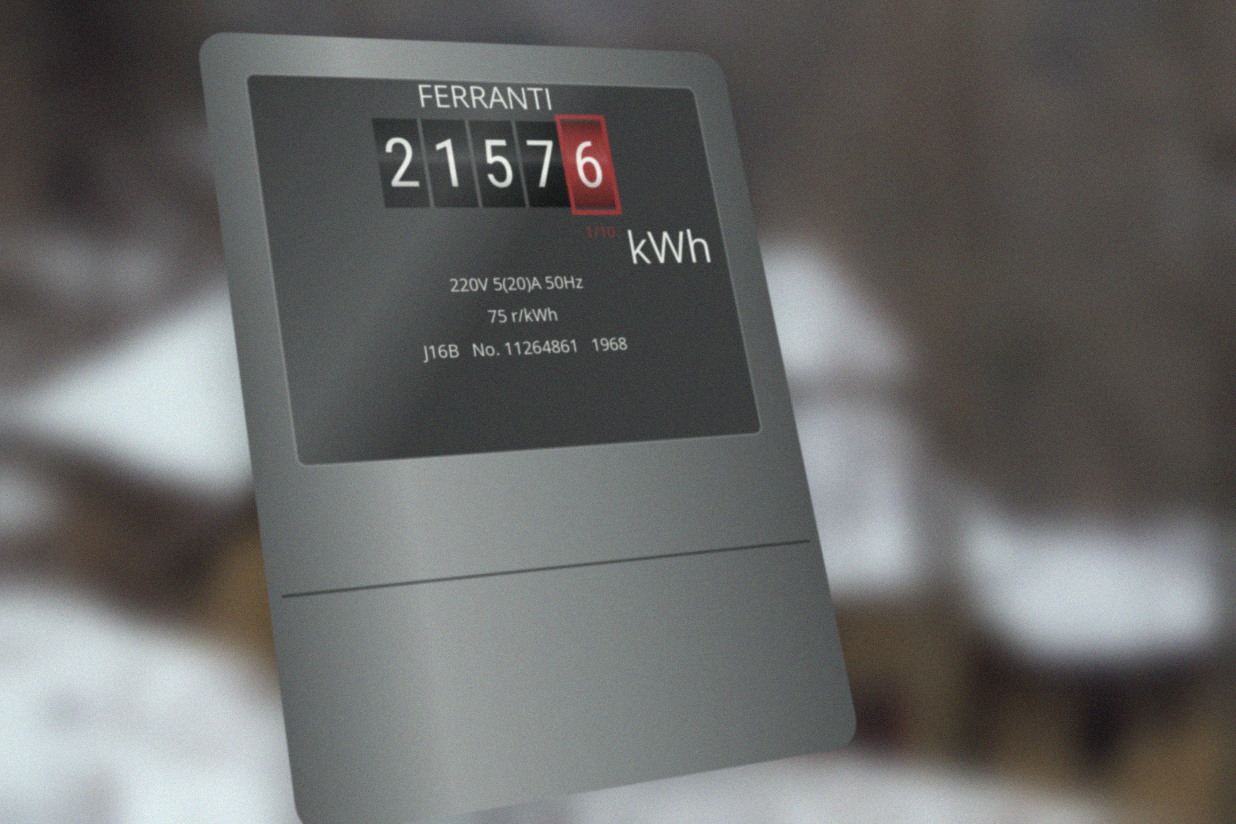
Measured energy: 2157.6 kWh
